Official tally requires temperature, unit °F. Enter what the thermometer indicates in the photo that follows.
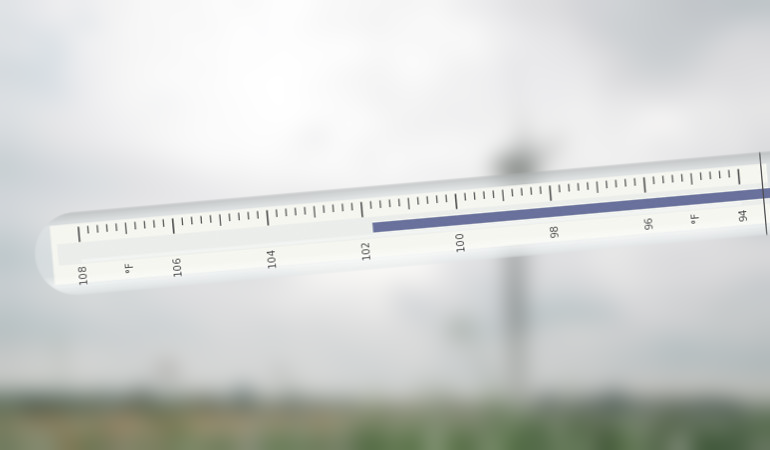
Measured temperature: 101.8 °F
